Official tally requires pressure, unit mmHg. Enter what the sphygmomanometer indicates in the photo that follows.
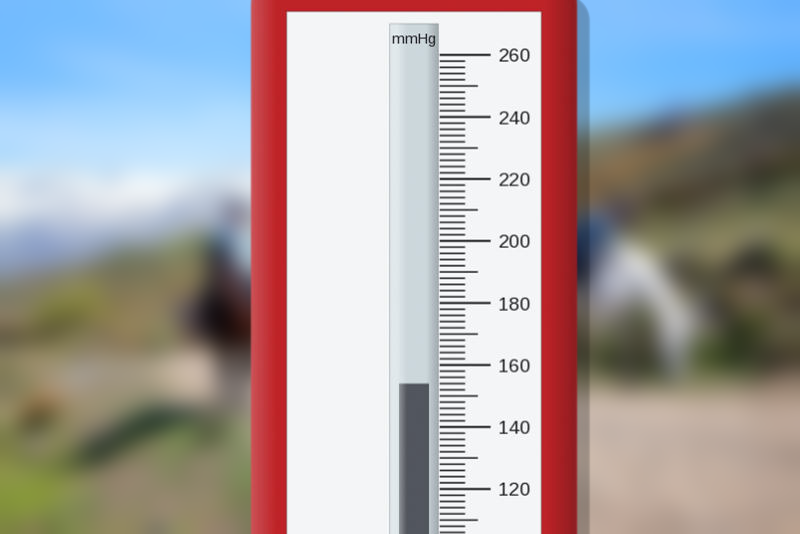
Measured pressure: 154 mmHg
